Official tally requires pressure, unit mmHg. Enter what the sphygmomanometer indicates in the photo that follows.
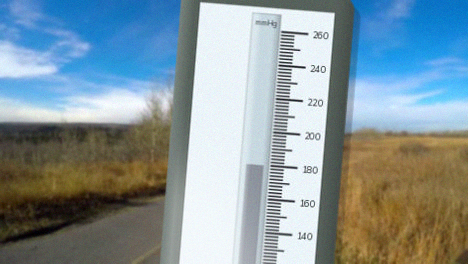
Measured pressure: 180 mmHg
